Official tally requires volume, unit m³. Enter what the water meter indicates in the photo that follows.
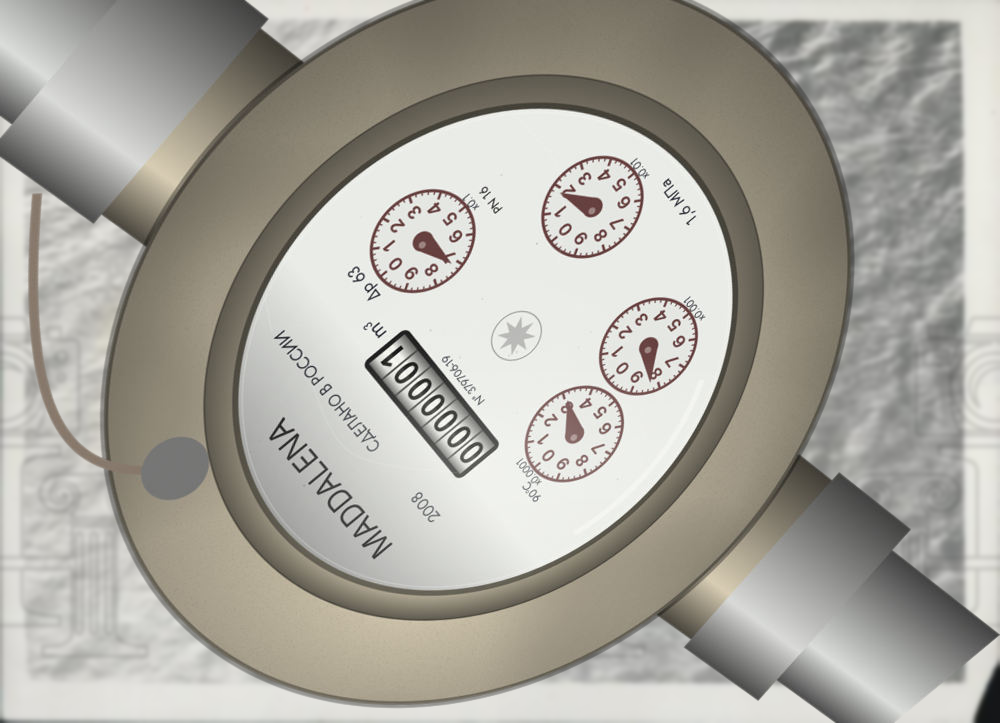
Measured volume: 1.7183 m³
